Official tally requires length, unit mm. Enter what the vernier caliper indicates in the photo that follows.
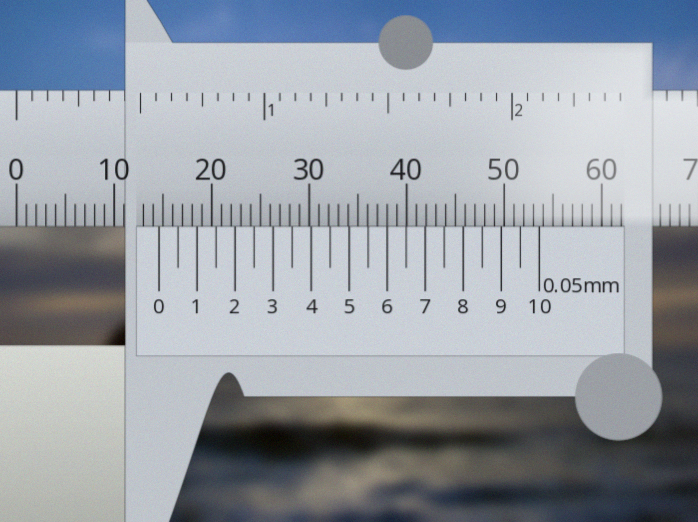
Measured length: 14.6 mm
